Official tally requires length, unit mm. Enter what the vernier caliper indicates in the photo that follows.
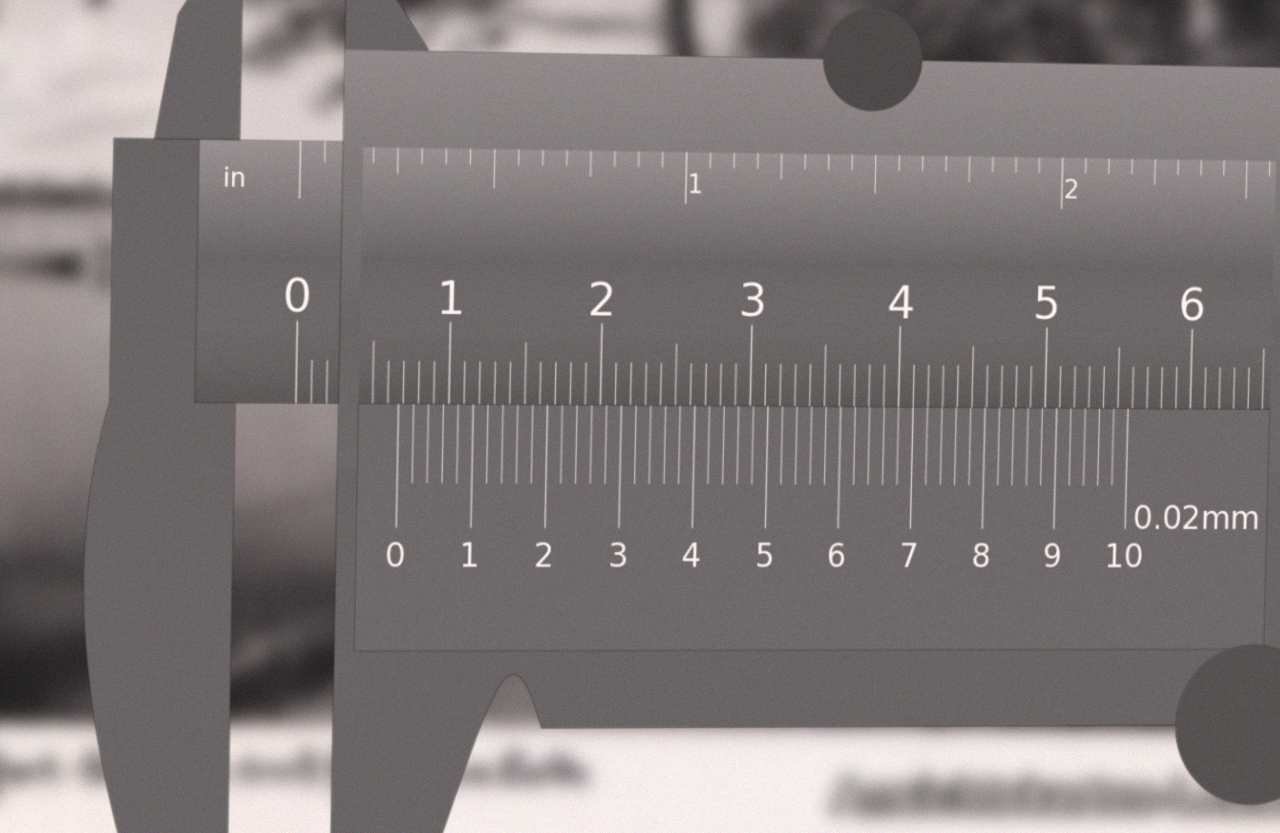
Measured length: 6.7 mm
